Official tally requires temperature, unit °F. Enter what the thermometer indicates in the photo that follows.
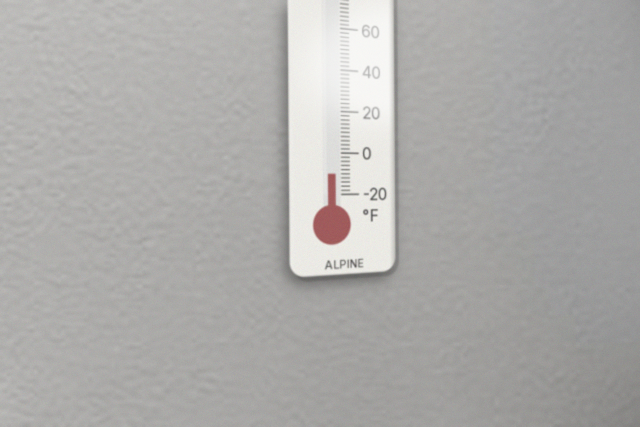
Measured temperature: -10 °F
